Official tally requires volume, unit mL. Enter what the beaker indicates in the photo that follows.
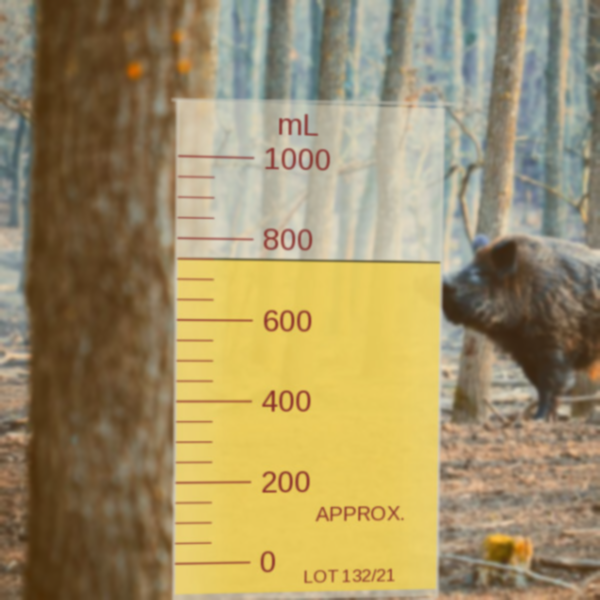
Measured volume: 750 mL
